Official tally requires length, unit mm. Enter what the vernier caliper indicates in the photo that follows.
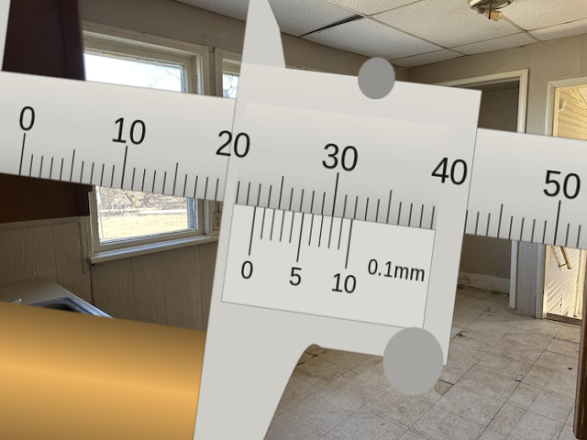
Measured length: 22.8 mm
